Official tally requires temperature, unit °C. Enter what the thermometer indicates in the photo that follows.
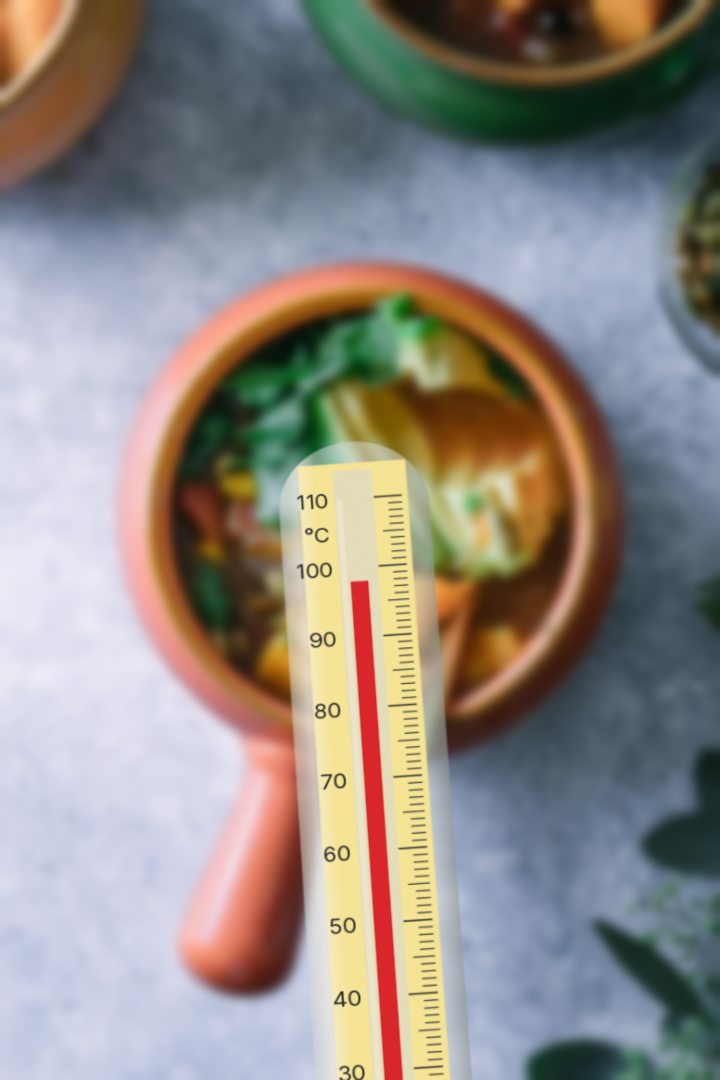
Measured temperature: 98 °C
